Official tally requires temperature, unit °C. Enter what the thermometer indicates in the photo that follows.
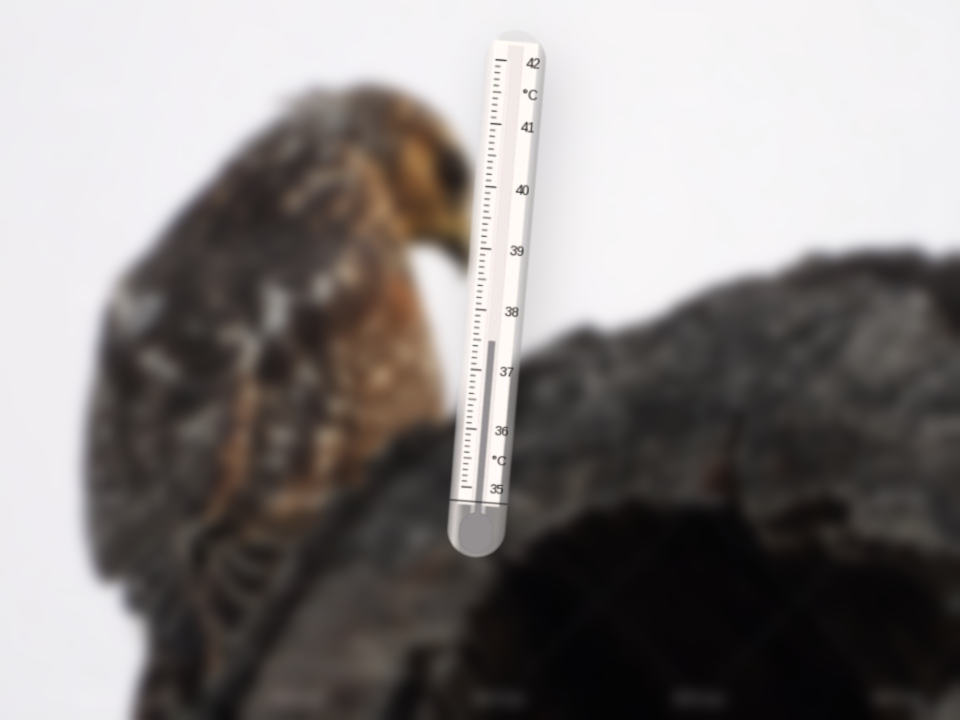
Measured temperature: 37.5 °C
